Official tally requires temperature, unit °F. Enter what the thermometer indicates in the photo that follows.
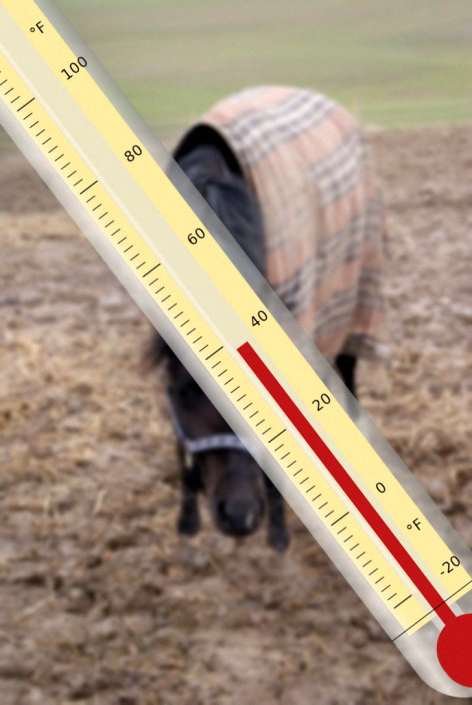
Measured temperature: 38 °F
